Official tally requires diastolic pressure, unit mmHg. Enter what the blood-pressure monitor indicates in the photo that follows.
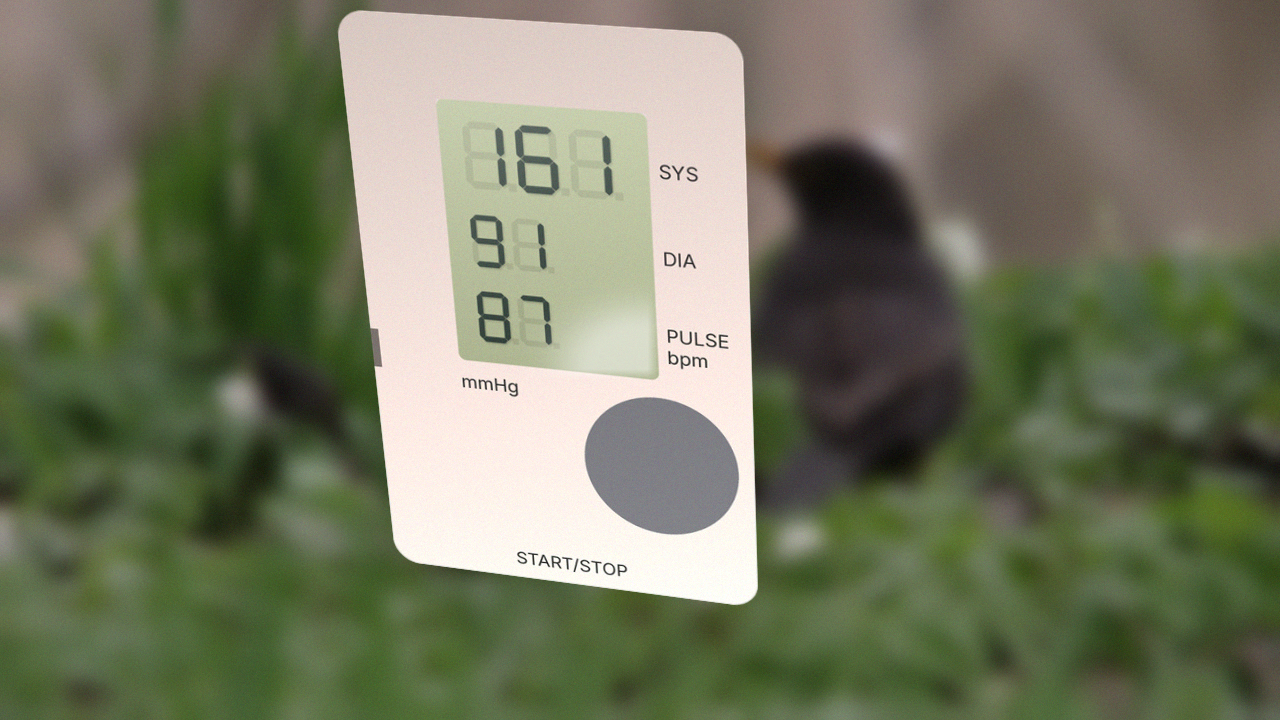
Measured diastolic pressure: 91 mmHg
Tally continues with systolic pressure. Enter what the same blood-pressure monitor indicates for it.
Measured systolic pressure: 161 mmHg
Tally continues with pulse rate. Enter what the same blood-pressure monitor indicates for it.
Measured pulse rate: 87 bpm
